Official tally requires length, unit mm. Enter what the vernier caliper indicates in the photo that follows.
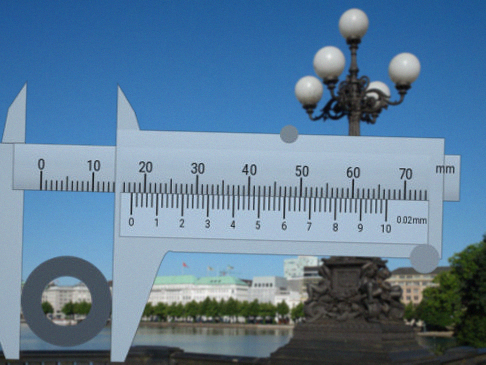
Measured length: 17.5 mm
